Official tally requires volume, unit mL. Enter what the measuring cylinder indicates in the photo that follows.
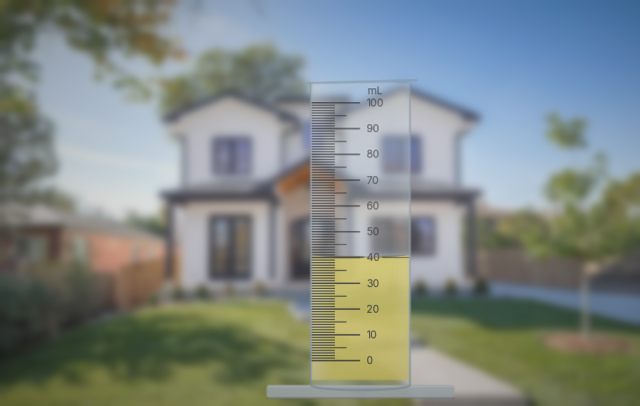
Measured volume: 40 mL
